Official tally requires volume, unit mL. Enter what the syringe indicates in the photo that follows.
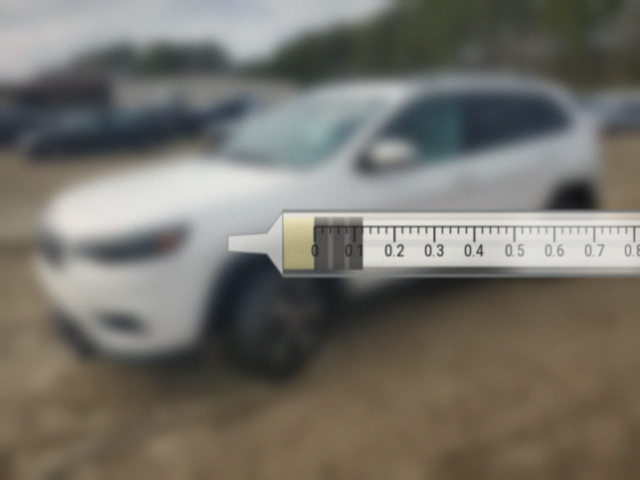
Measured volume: 0 mL
